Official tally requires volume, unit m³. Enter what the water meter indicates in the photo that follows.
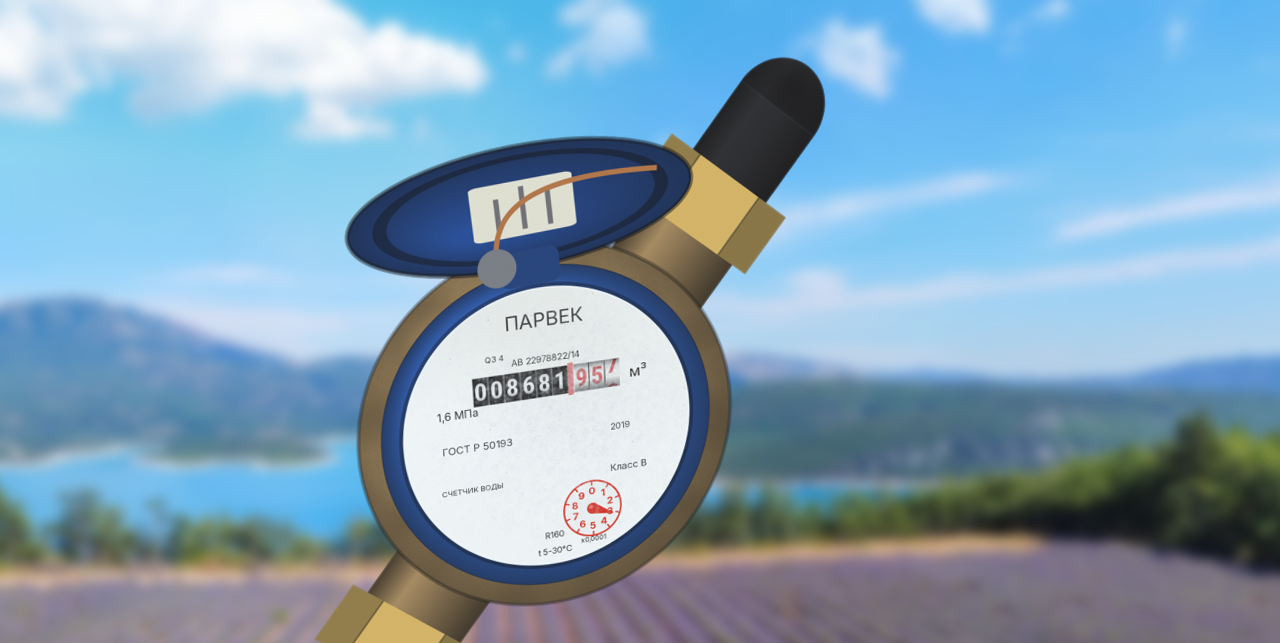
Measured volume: 8681.9573 m³
